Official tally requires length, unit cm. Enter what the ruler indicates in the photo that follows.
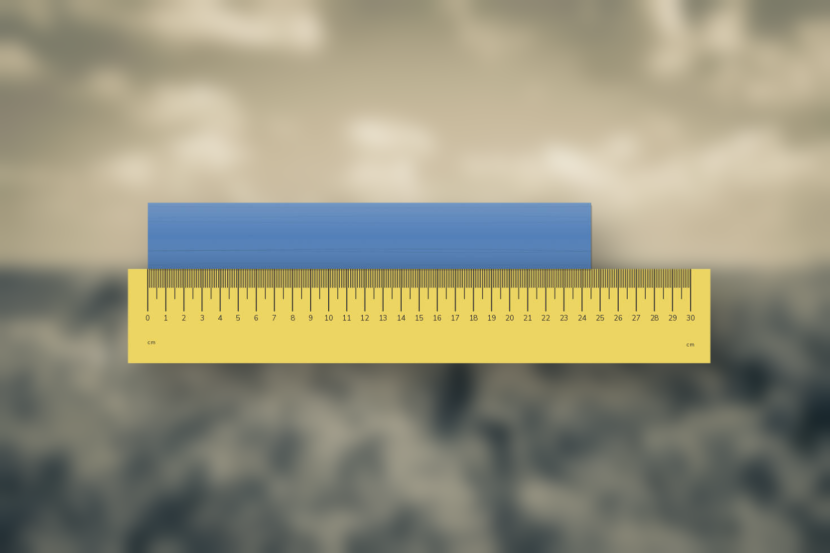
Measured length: 24.5 cm
